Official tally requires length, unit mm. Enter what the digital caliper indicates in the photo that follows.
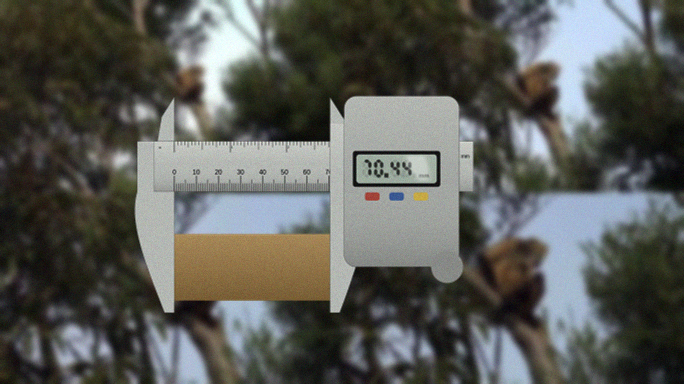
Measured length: 70.44 mm
